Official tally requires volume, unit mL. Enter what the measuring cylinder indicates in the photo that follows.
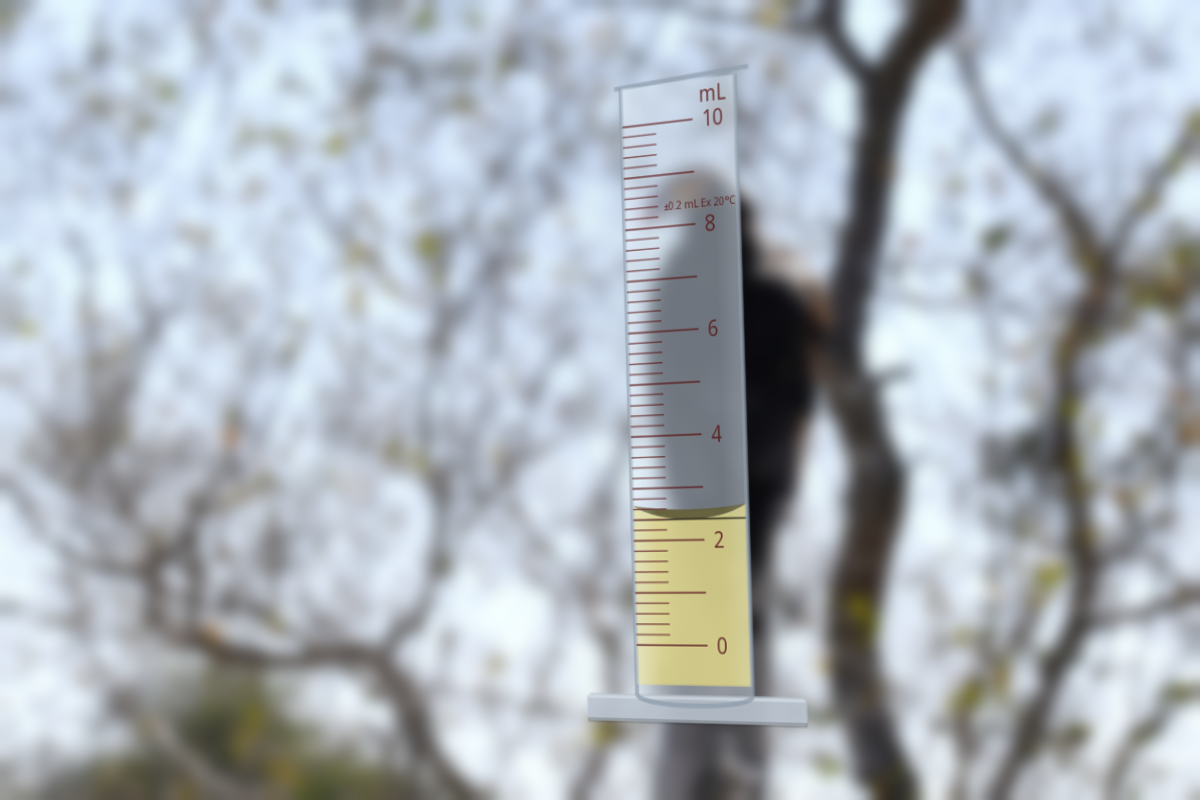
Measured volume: 2.4 mL
